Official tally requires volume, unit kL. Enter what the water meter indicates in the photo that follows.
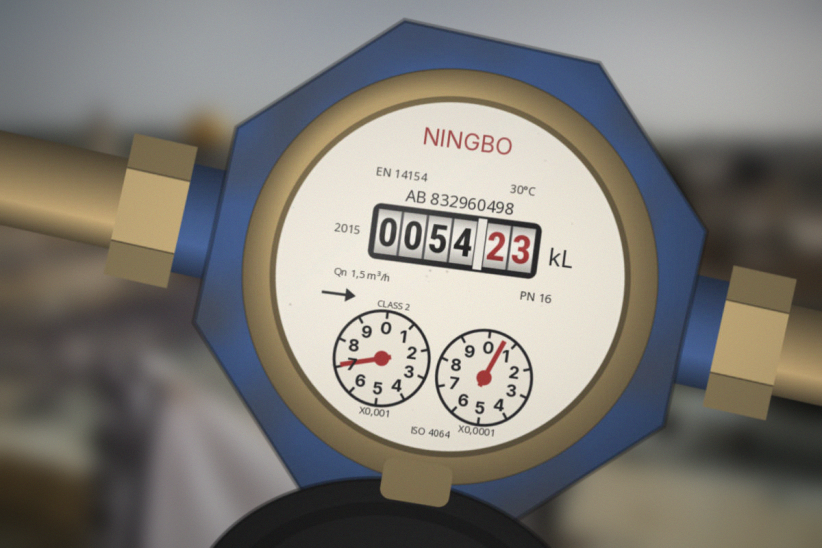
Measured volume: 54.2370 kL
